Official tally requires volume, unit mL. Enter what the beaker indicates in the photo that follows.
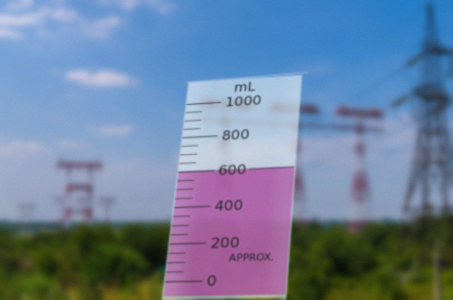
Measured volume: 600 mL
